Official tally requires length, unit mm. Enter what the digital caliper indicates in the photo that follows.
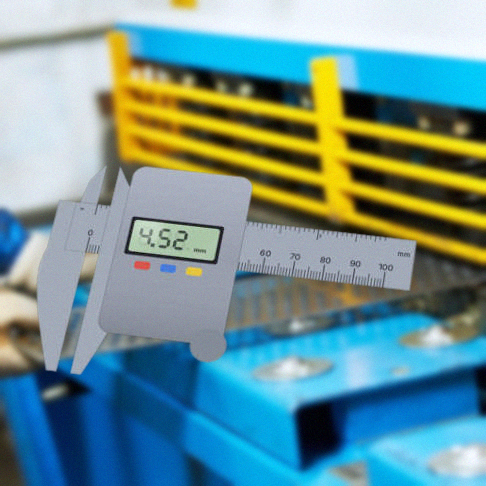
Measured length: 4.52 mm
